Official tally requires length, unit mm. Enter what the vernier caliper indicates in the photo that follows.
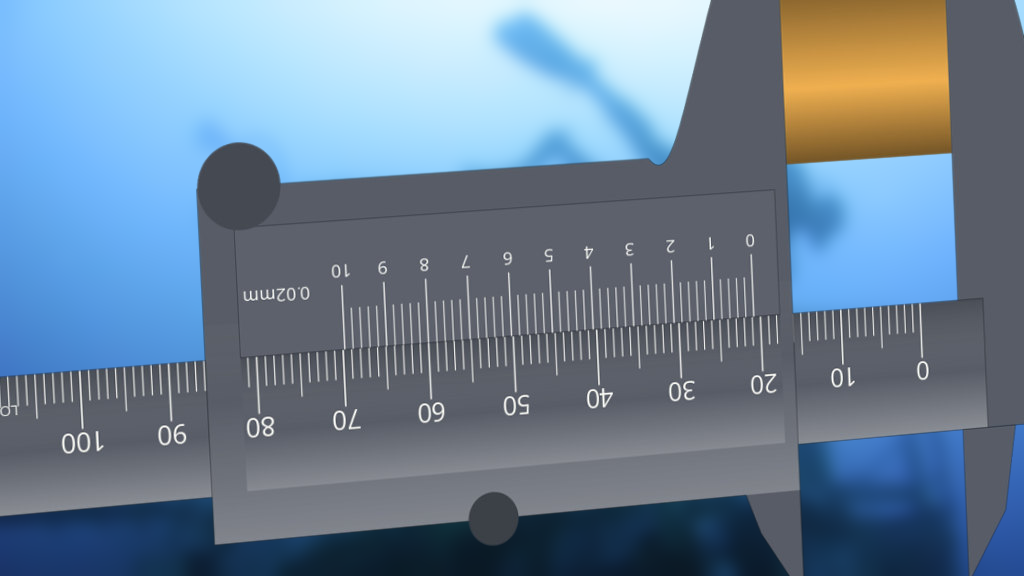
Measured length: 20.8 mm
